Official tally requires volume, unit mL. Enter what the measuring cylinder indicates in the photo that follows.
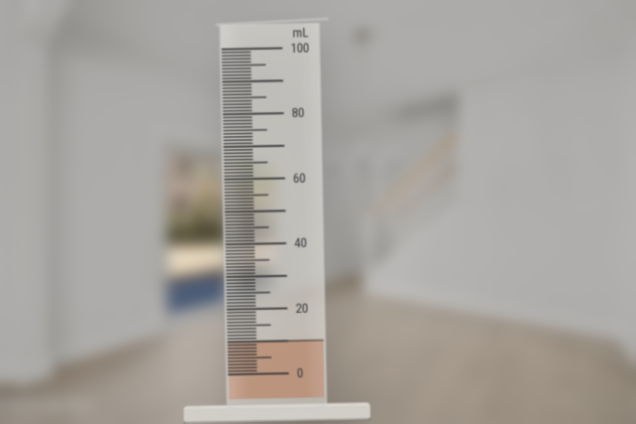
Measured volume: 10 mL
